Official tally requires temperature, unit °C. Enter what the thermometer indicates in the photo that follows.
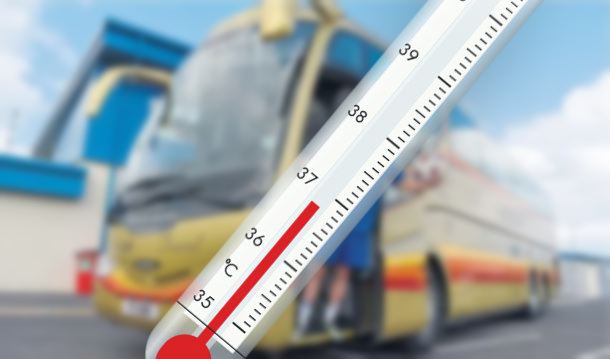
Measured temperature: 36.8 °C
